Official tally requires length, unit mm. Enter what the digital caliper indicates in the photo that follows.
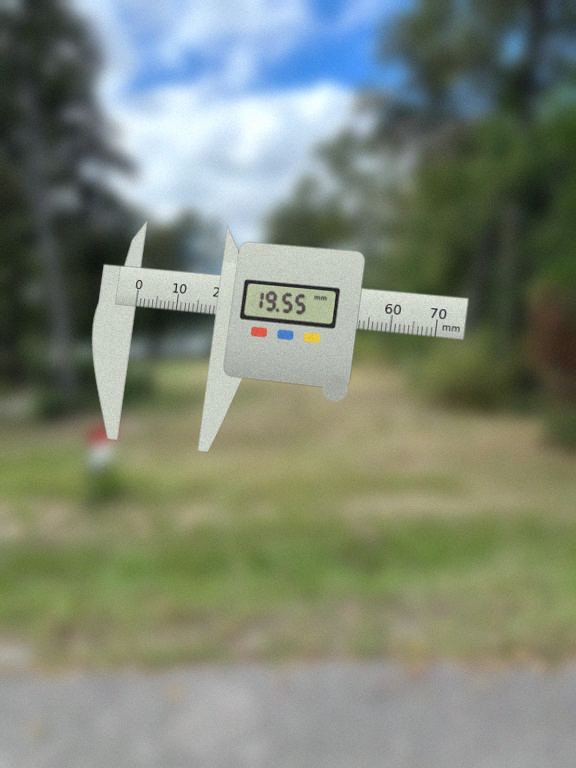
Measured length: 19.55 mm
